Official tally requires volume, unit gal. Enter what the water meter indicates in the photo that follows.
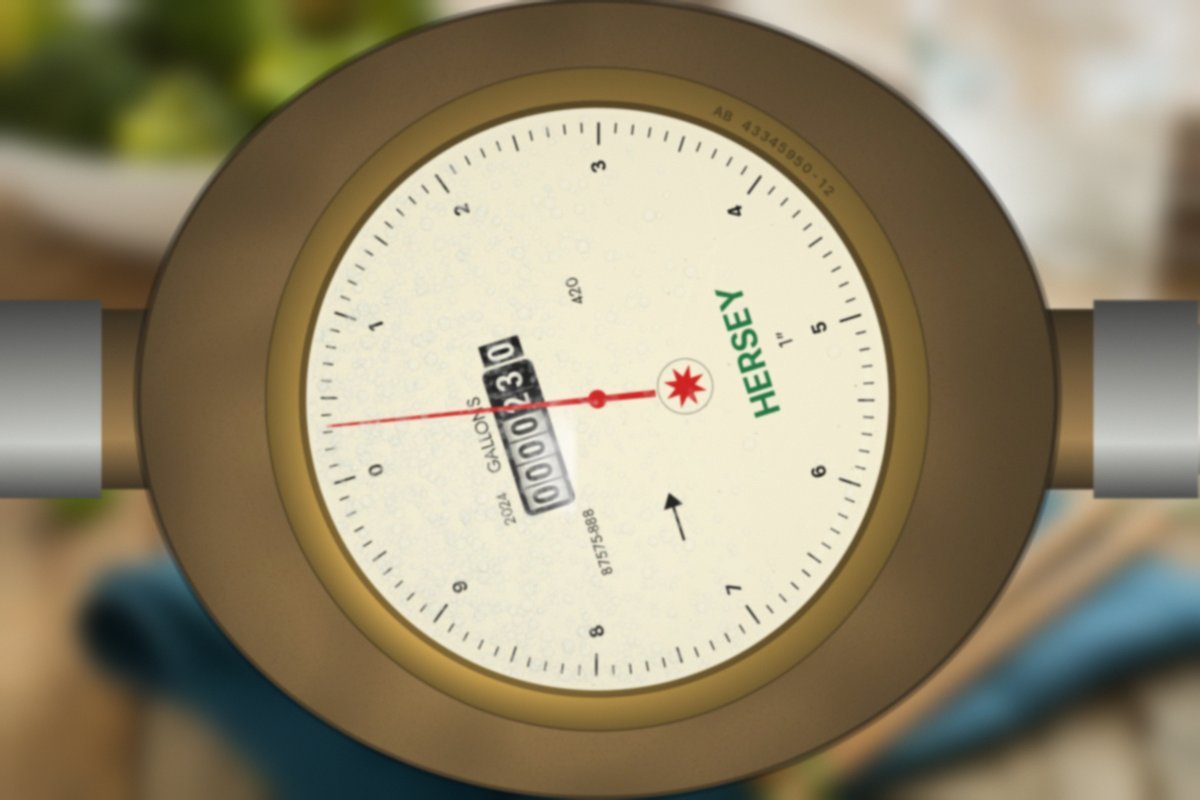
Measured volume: 230.3 gal
